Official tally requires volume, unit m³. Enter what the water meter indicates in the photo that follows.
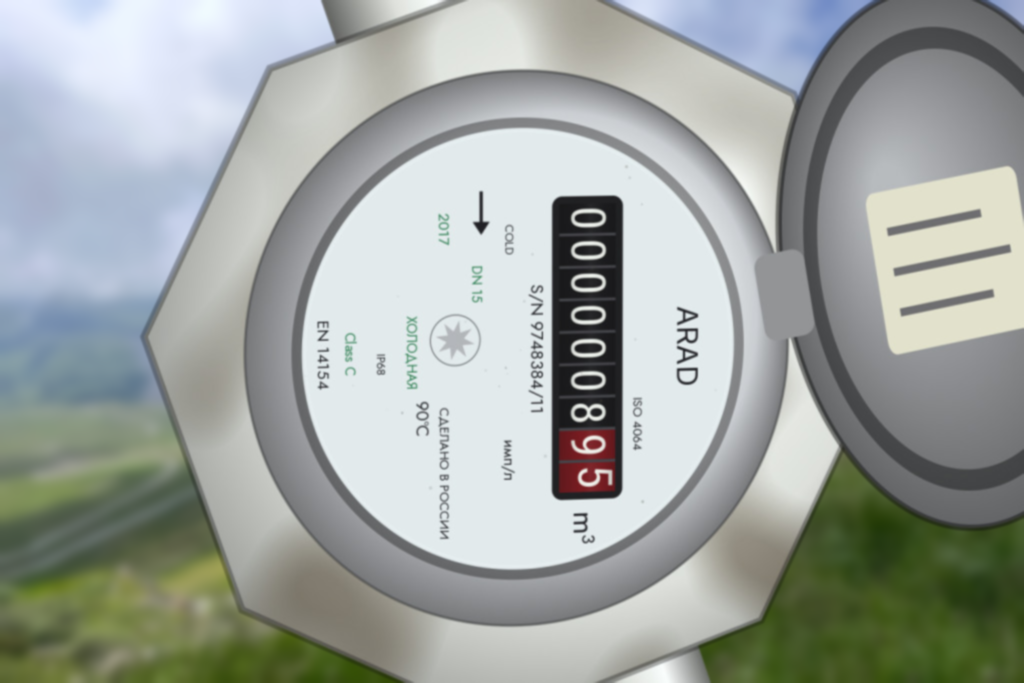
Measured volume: 8.95 m³
